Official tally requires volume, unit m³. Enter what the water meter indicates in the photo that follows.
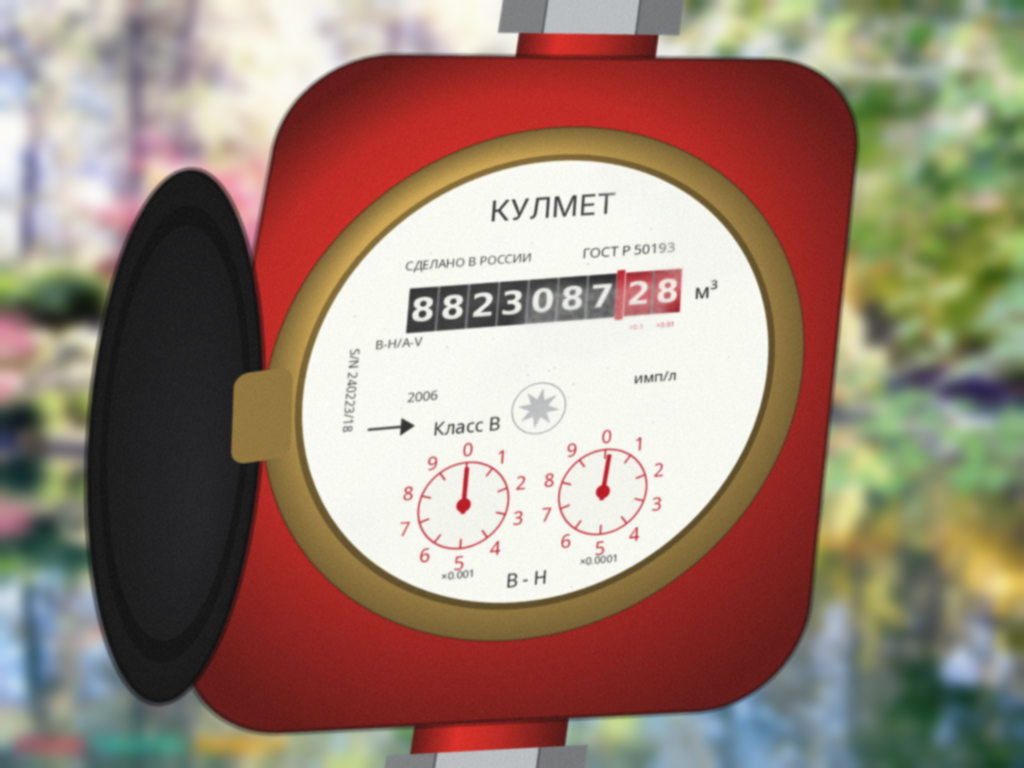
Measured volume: 8823087.2800 m³
